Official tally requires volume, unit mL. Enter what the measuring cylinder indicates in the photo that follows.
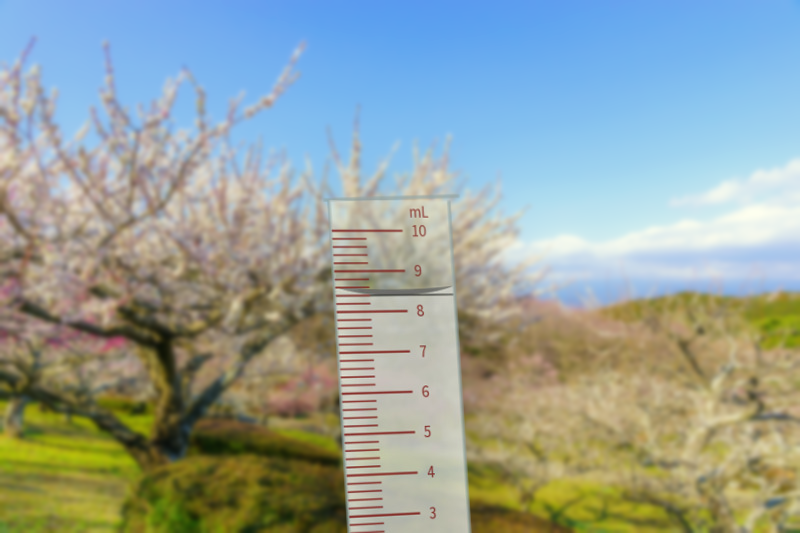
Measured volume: 8.4 mL
